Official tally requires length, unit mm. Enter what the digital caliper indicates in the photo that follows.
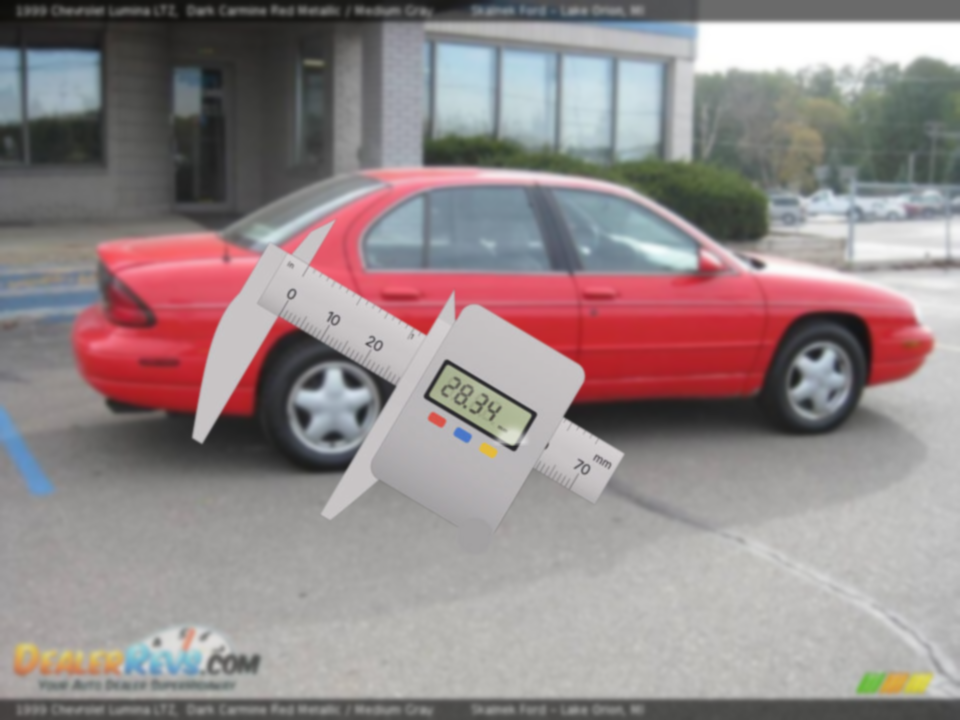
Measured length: 28.34 mm
